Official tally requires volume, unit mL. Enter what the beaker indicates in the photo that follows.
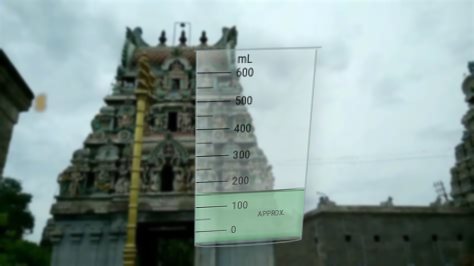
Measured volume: 150 mL
